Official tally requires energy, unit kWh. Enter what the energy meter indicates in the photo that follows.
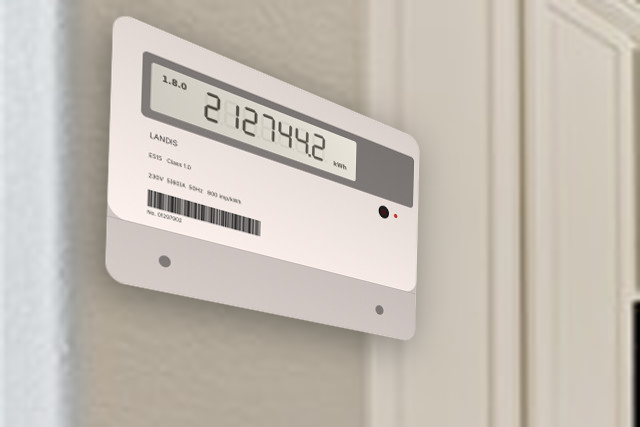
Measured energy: 212744.2 kWh
